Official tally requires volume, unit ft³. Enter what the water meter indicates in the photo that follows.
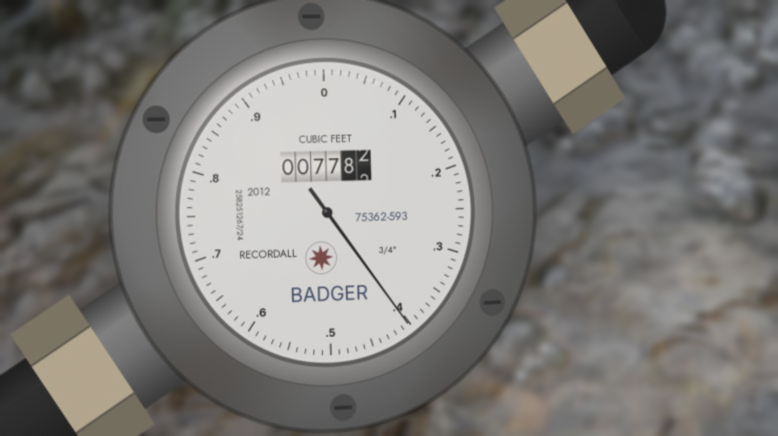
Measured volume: 7782.40 ft³
